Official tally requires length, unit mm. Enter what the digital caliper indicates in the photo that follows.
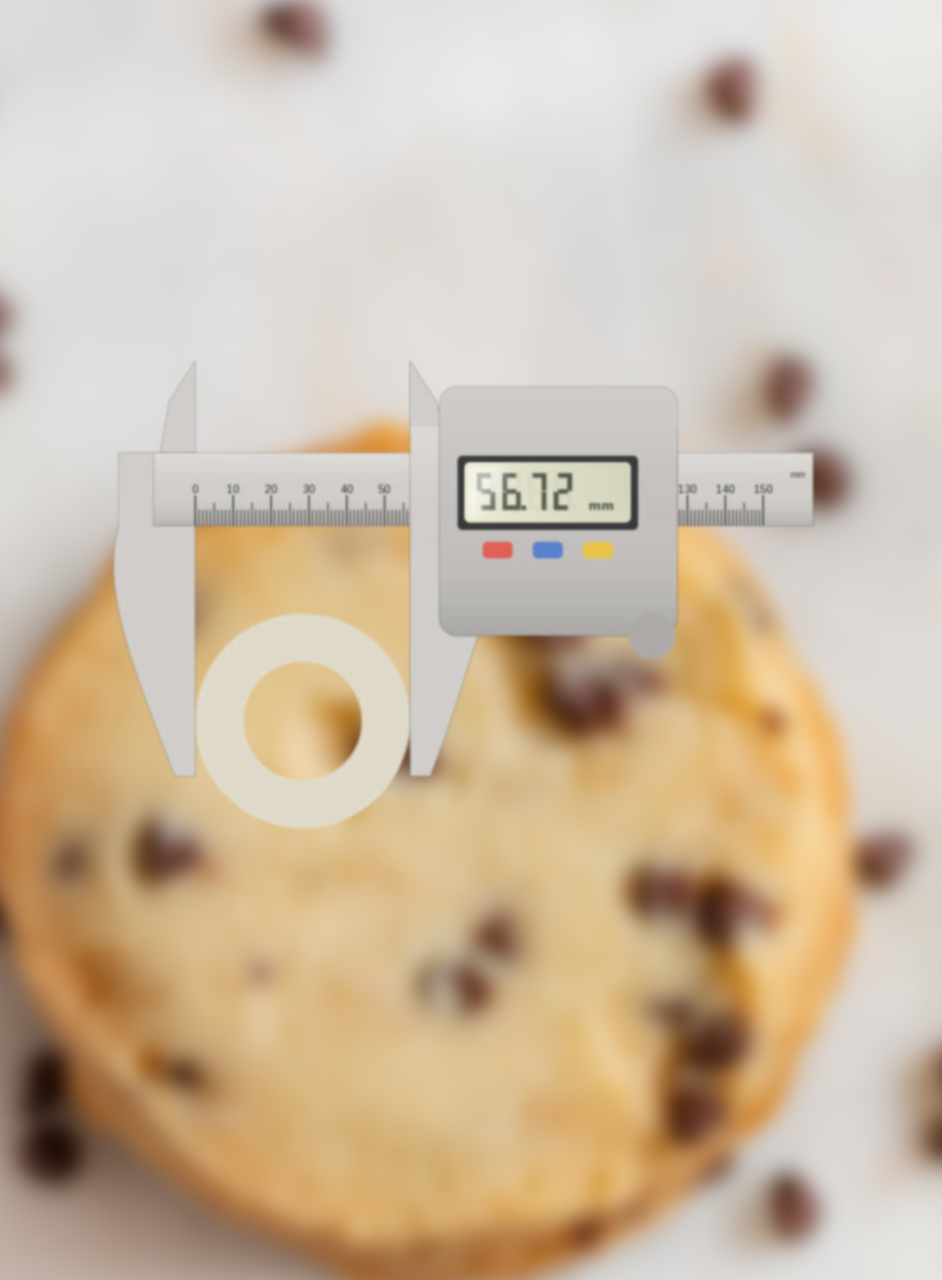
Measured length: 56.72 mm
